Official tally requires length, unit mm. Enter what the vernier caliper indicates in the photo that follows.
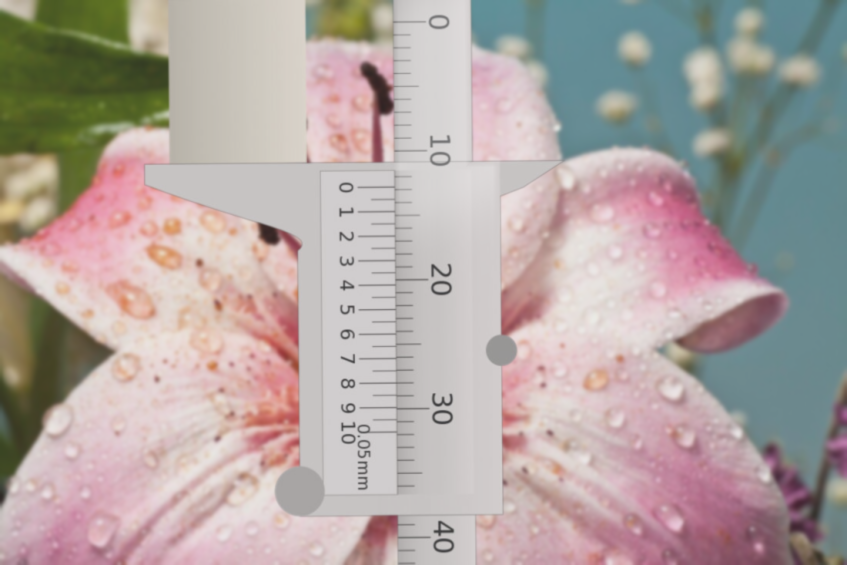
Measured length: 12.8 mm
